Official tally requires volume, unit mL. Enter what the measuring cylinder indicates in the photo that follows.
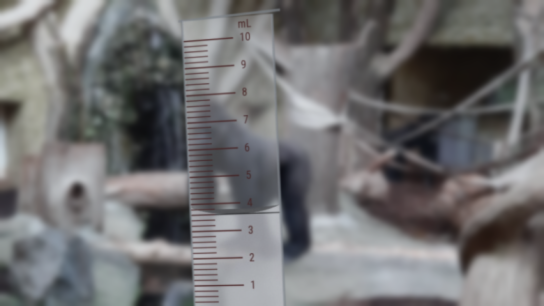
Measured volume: 3.6 mL
